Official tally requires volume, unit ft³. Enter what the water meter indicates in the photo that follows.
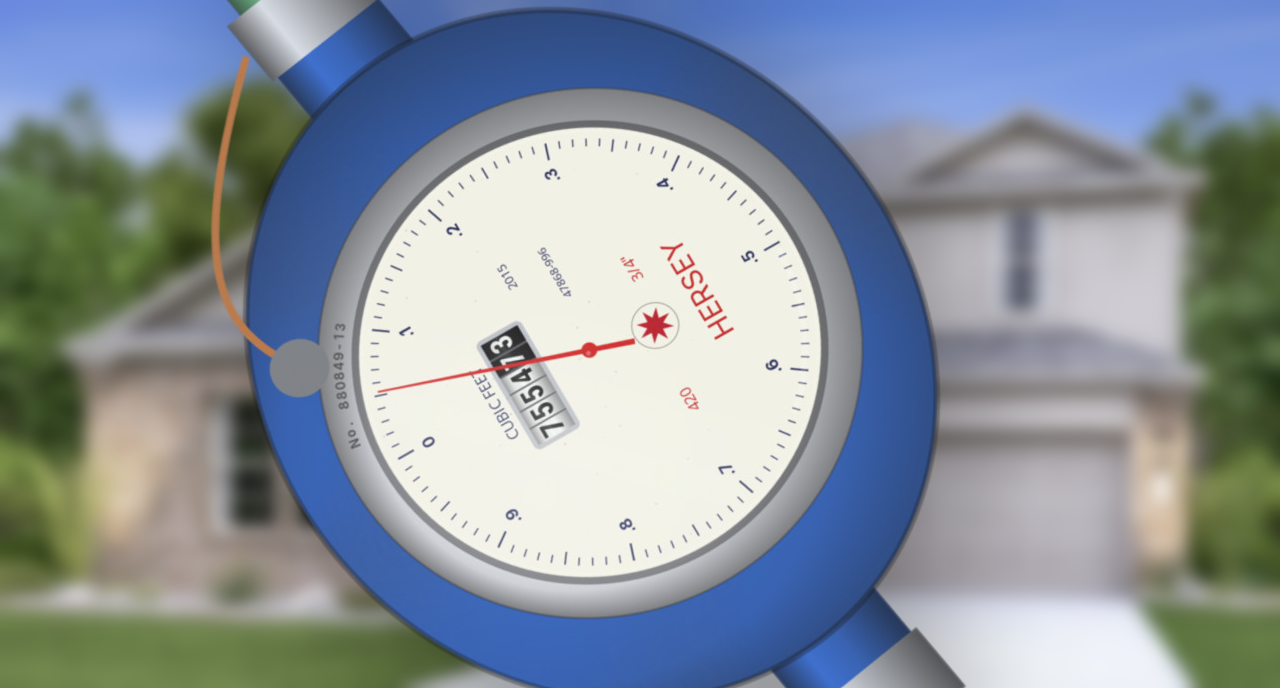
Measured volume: 755473.05 ft³
